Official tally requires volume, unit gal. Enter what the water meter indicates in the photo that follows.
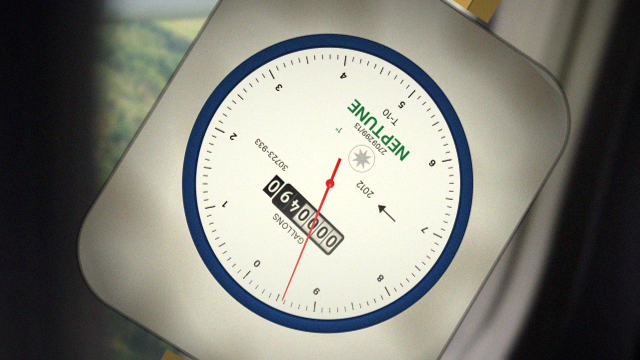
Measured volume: 489.4 gal
